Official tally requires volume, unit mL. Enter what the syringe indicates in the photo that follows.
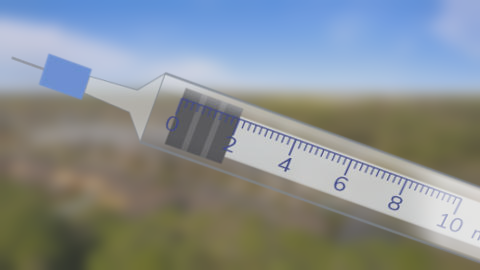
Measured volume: 0 mL
